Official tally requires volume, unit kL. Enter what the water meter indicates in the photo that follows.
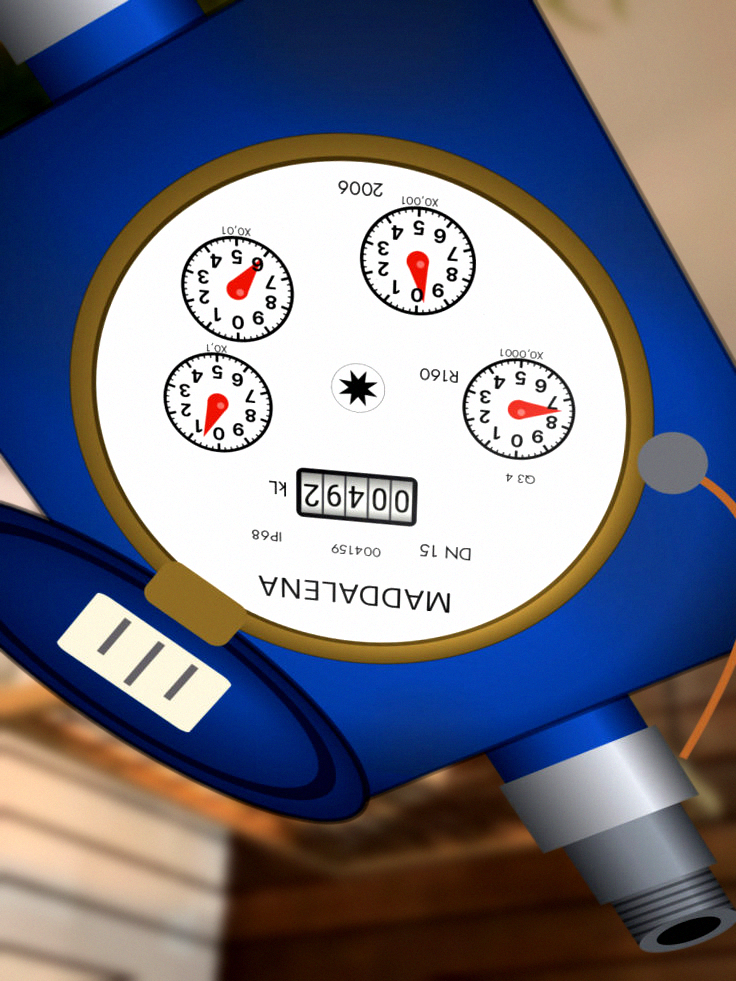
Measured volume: 492.0597 kL
